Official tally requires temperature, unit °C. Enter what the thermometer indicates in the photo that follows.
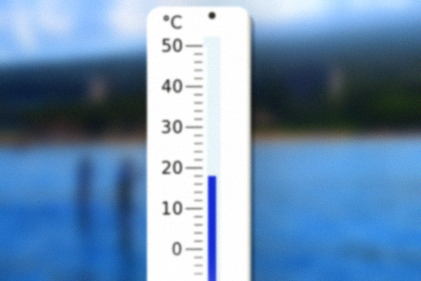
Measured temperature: 18 °C
